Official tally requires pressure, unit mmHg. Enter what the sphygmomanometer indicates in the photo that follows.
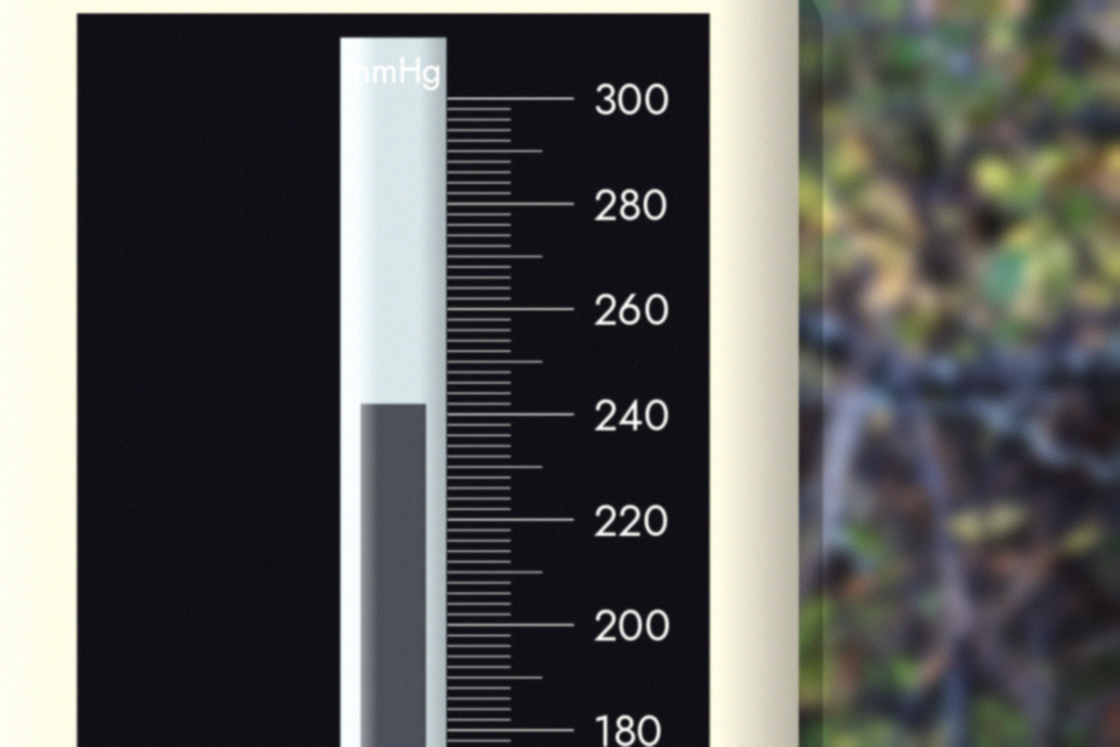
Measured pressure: 242 mmHg
